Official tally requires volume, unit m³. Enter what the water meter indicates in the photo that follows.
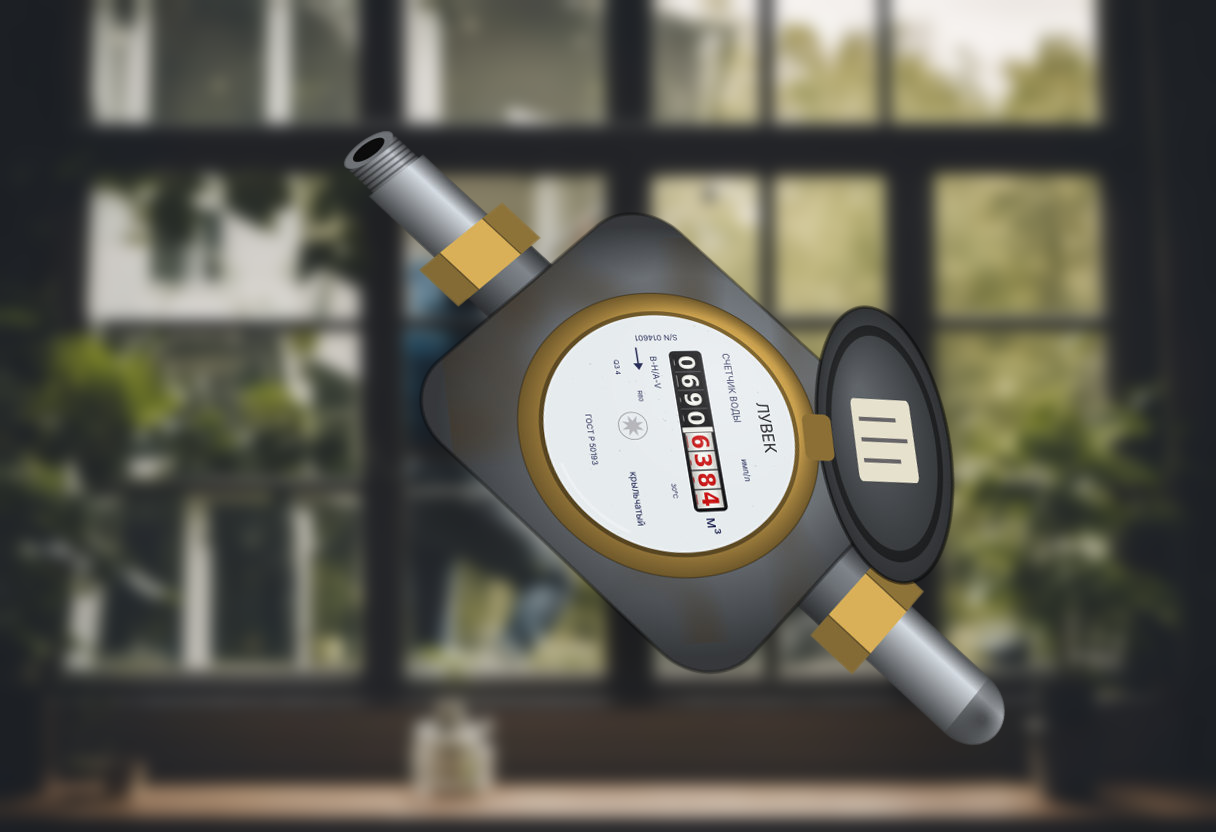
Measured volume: 690.6384 m³
